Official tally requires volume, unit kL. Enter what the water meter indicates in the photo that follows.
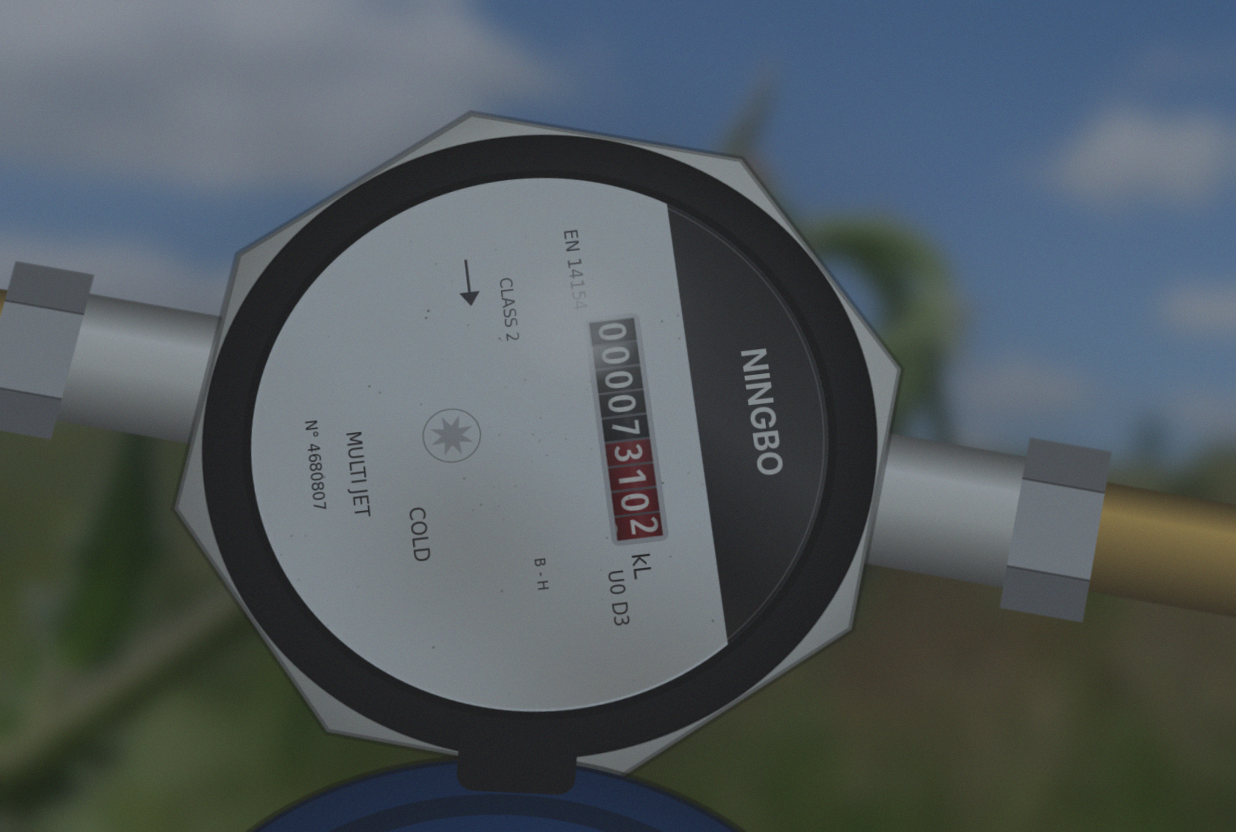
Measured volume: 7.3102 kL
